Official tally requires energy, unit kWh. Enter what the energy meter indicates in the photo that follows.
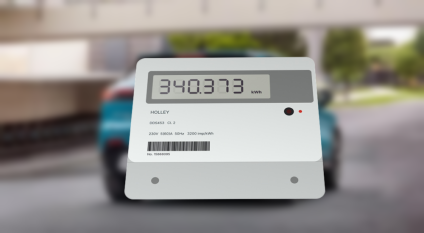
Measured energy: 340.373 kWh
